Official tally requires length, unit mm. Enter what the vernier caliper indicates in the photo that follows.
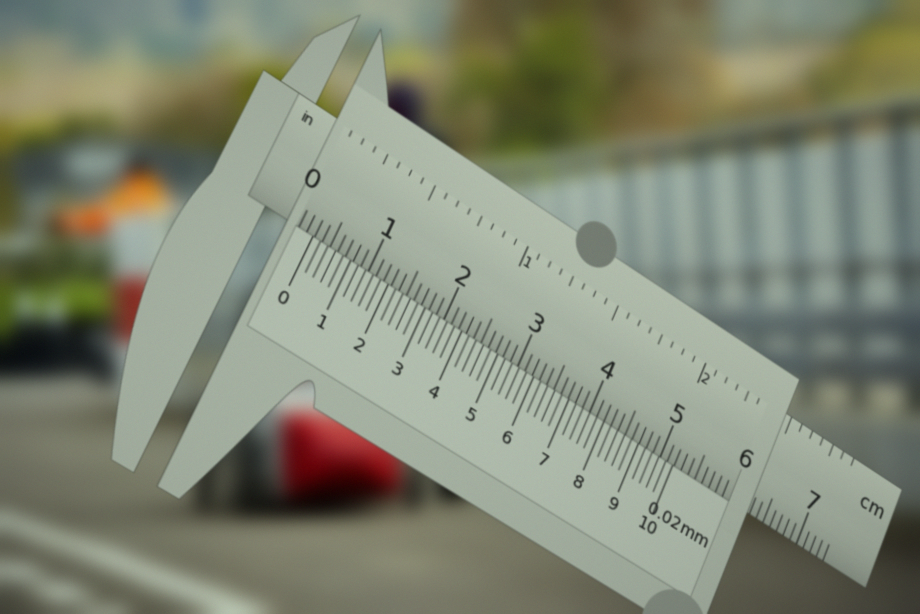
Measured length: 2.8 mm
